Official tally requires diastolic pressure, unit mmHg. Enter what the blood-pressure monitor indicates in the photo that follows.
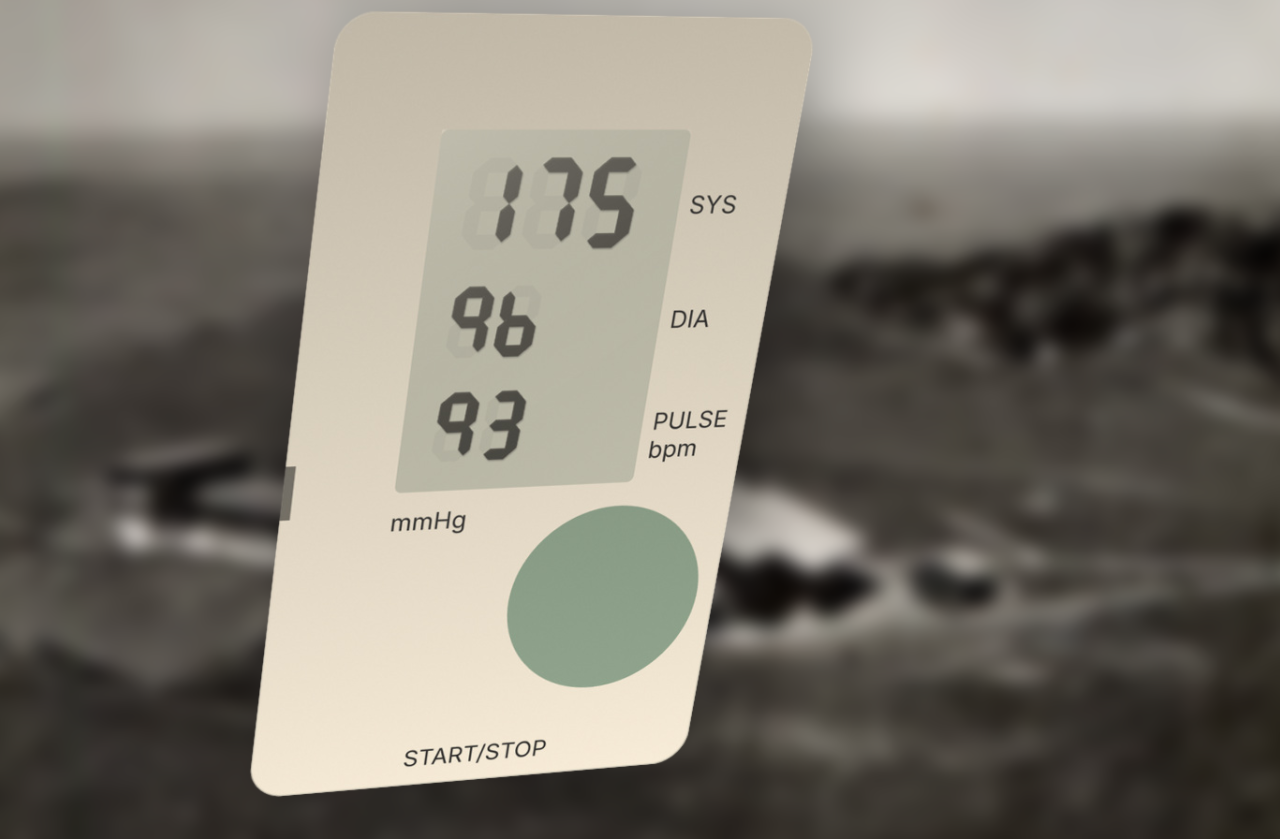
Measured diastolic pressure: 96 mmHg
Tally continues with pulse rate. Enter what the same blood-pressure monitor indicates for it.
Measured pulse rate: 93 bpm
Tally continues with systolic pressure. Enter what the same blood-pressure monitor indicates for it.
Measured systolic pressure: 175 mmHg
